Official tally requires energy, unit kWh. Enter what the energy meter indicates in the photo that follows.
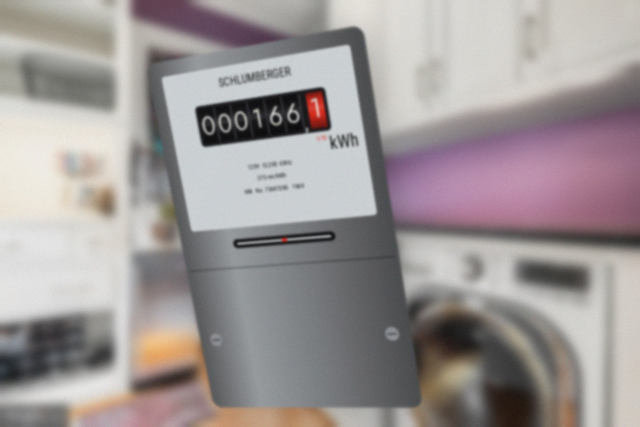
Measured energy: 166.1 kWh
